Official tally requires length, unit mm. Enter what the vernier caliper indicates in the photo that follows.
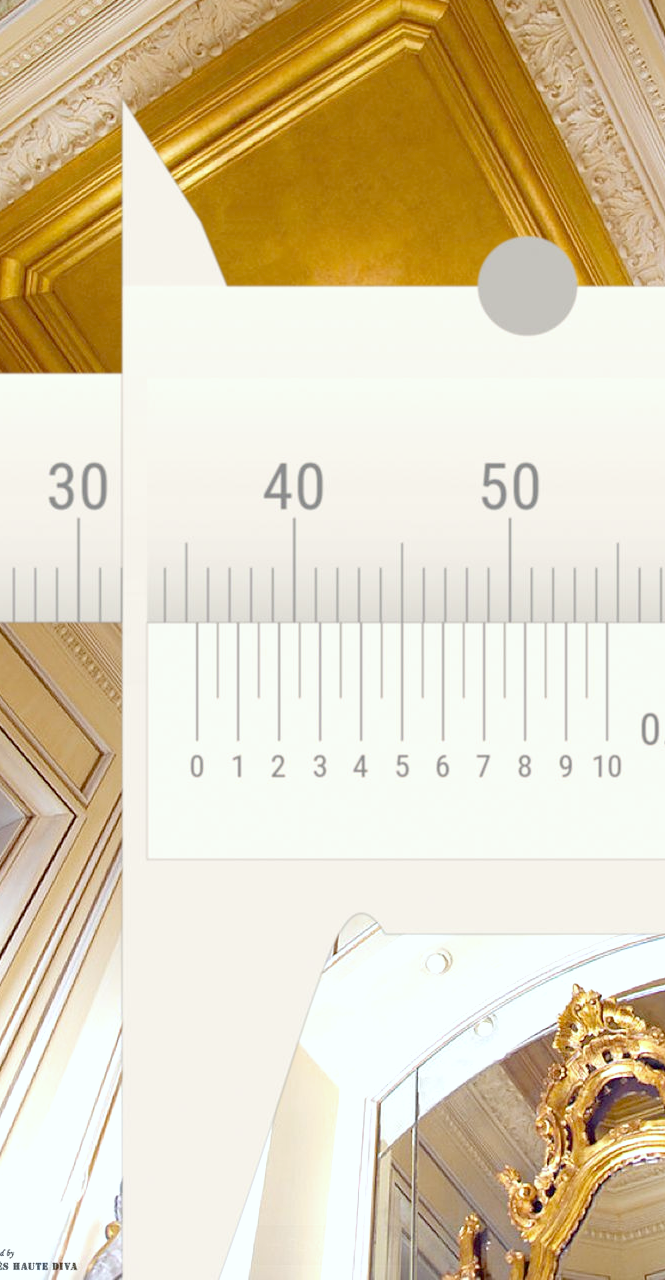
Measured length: 35.5 mm
